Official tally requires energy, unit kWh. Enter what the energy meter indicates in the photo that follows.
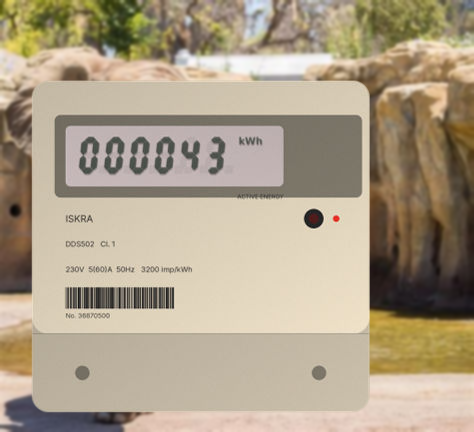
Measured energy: 43 kWh
